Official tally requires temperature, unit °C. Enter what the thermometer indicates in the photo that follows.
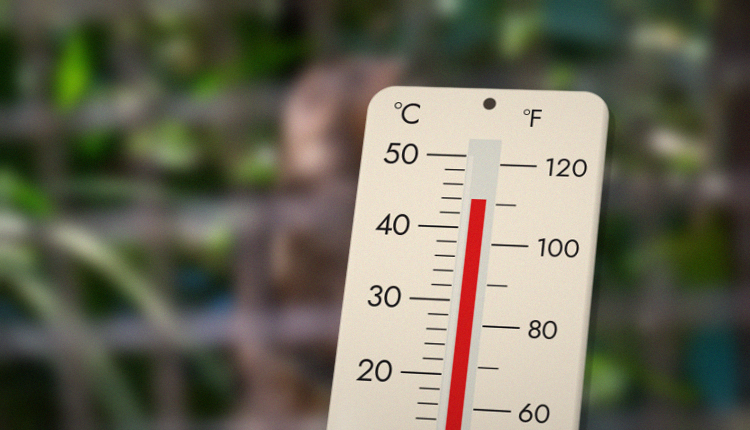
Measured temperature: 44 °C
